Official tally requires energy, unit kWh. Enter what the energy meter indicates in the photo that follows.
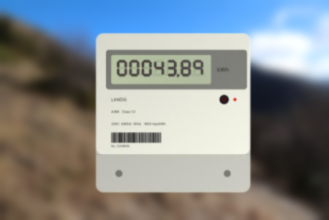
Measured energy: 43.89 kWh
